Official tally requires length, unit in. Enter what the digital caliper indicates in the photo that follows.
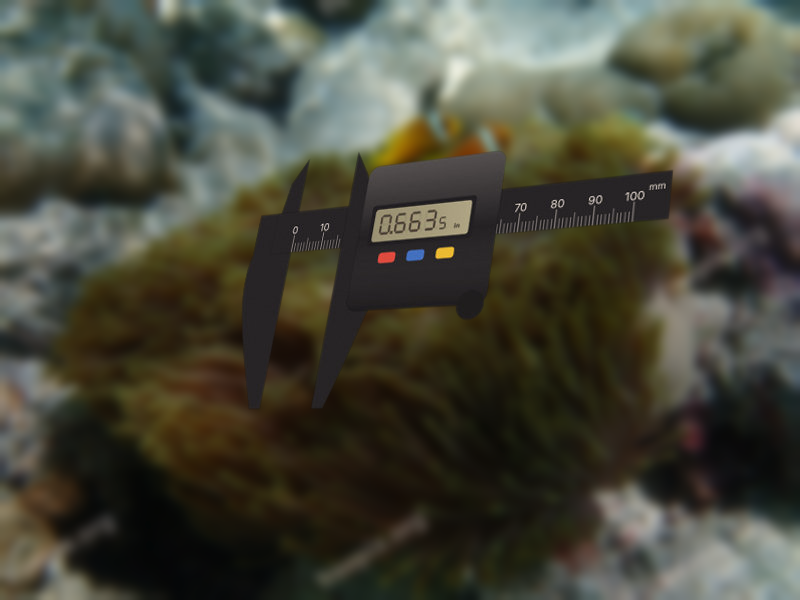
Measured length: 0.6635 in
